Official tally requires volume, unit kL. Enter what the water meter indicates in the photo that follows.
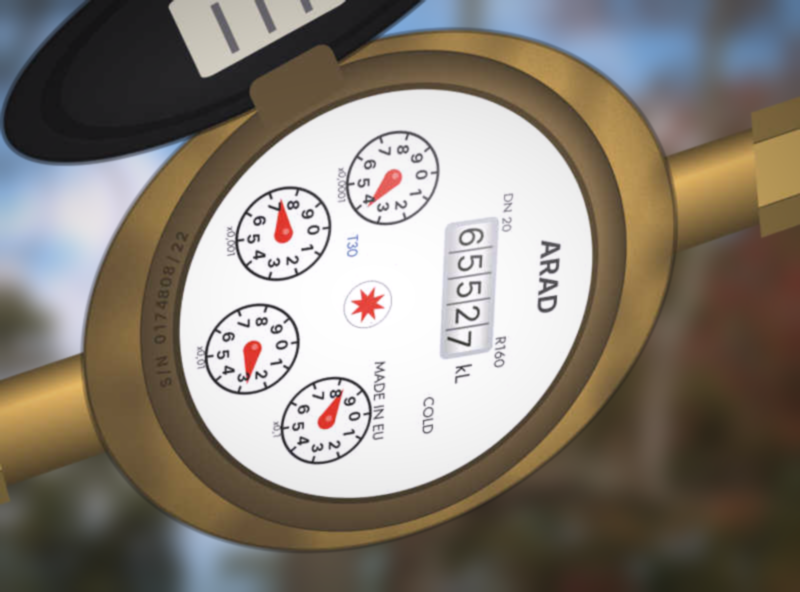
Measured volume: 65526.8273 kL
